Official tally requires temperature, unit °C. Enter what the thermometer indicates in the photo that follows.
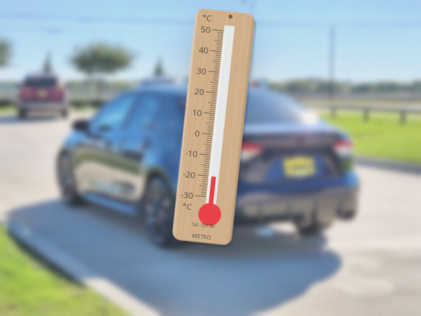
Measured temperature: -20 °C
